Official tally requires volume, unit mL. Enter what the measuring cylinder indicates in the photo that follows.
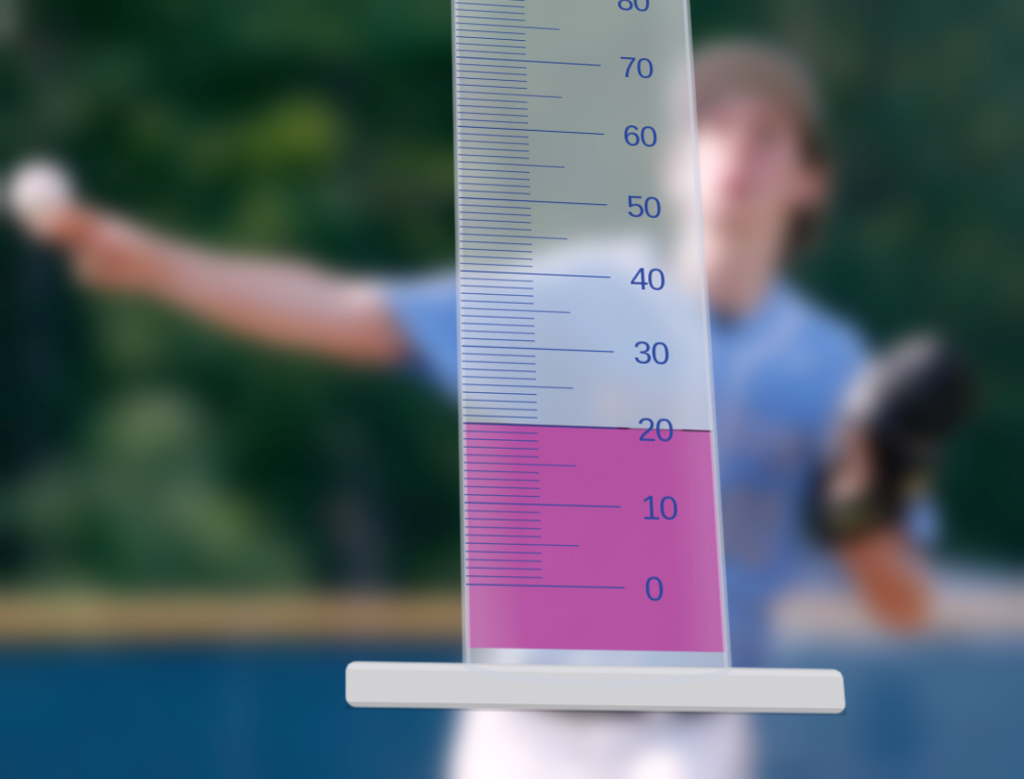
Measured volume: 20 mL
